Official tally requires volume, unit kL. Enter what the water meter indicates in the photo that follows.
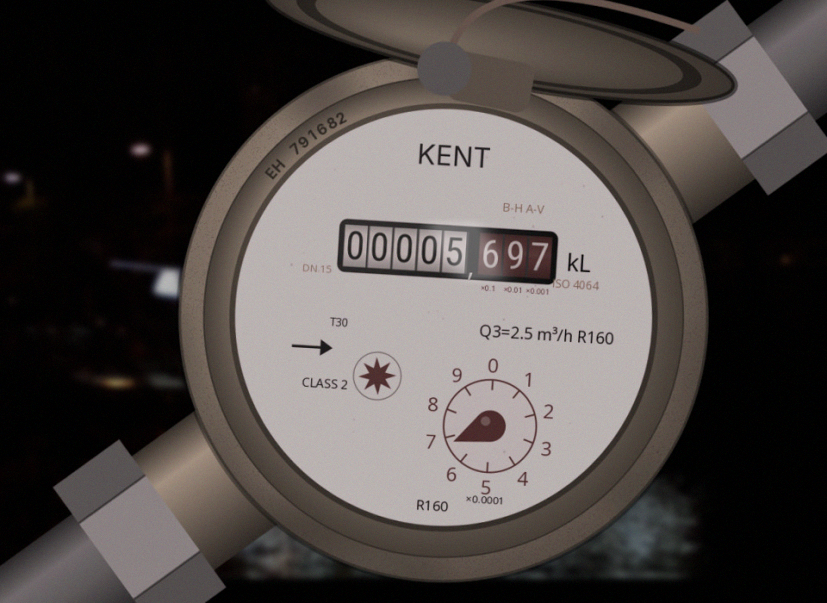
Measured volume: 5.6976 kL
